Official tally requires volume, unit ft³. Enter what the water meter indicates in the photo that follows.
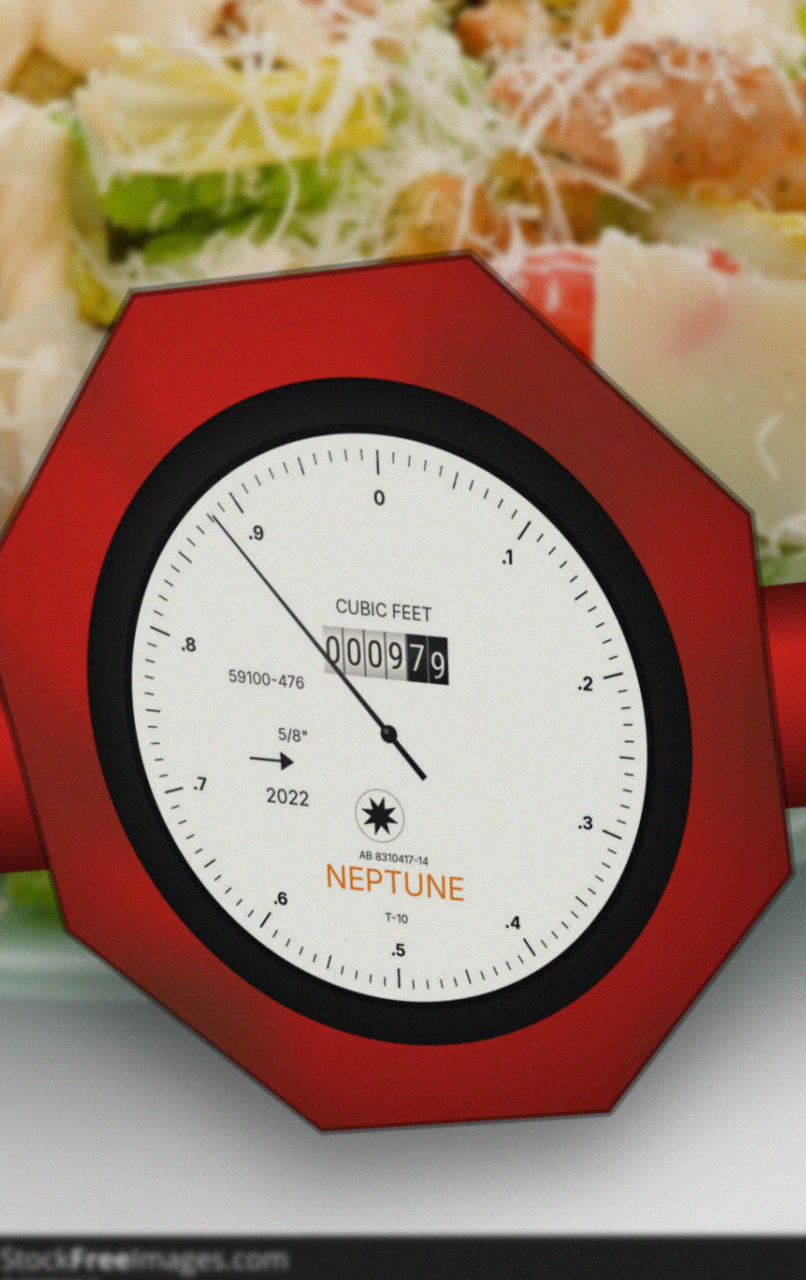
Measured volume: 978.88 ft³
